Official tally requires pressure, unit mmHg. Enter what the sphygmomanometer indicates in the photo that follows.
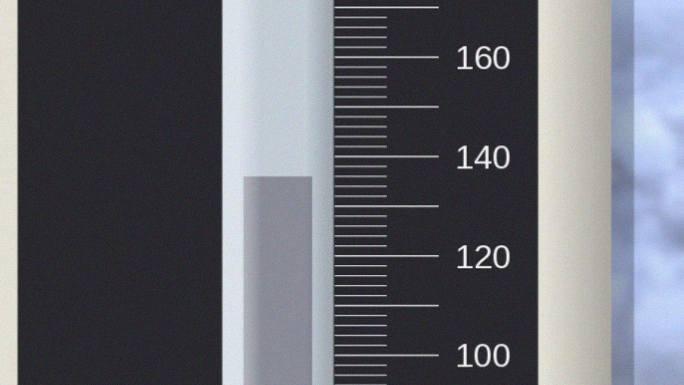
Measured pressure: 136 mmHg
